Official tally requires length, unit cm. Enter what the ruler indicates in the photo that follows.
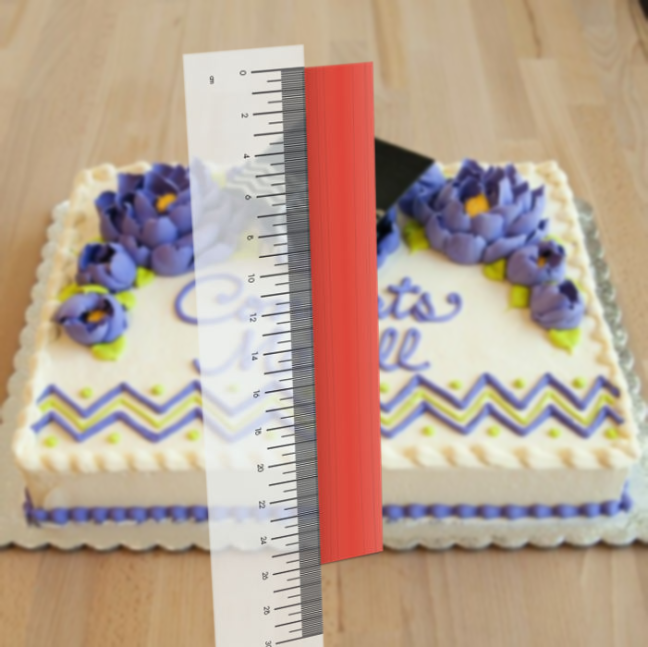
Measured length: 26 cm
